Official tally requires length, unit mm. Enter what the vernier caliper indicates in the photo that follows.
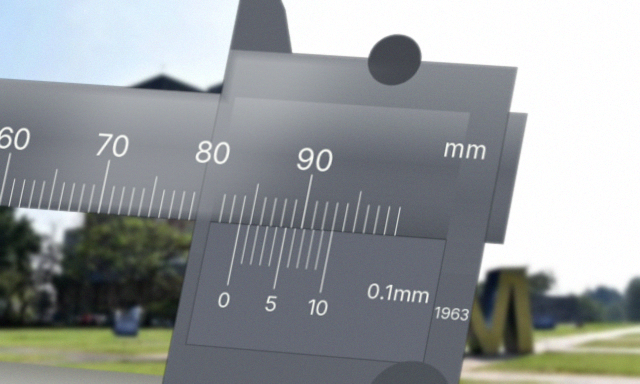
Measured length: 84.0 mm
